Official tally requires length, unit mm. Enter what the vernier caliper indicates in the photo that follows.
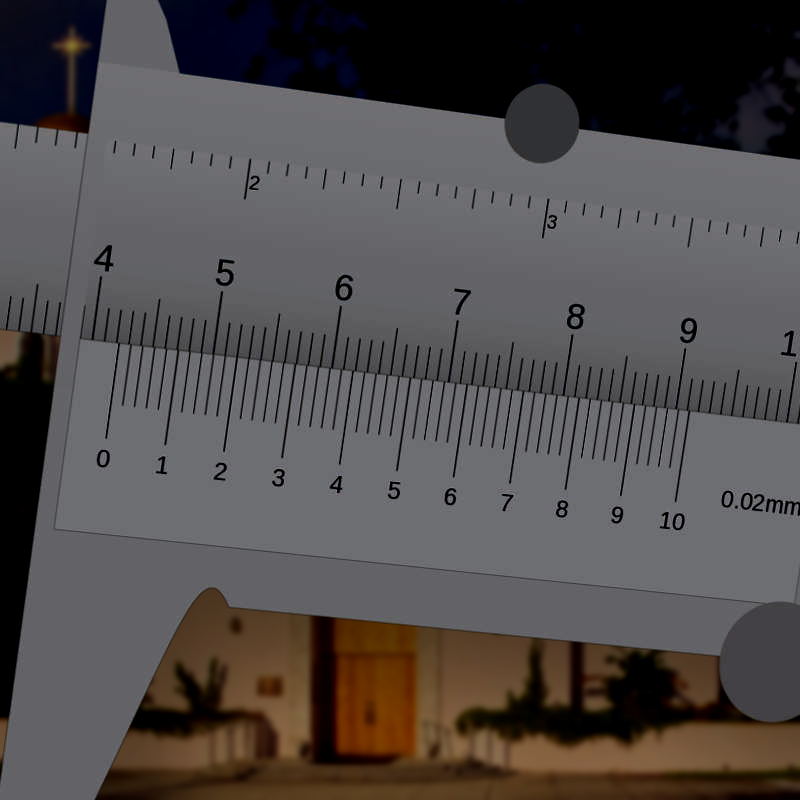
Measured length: 42.2 mm
